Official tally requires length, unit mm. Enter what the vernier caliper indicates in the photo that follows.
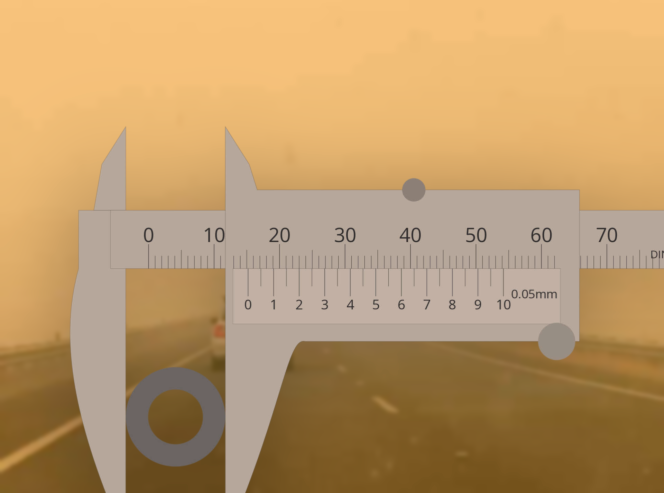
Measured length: 15.2 mm
